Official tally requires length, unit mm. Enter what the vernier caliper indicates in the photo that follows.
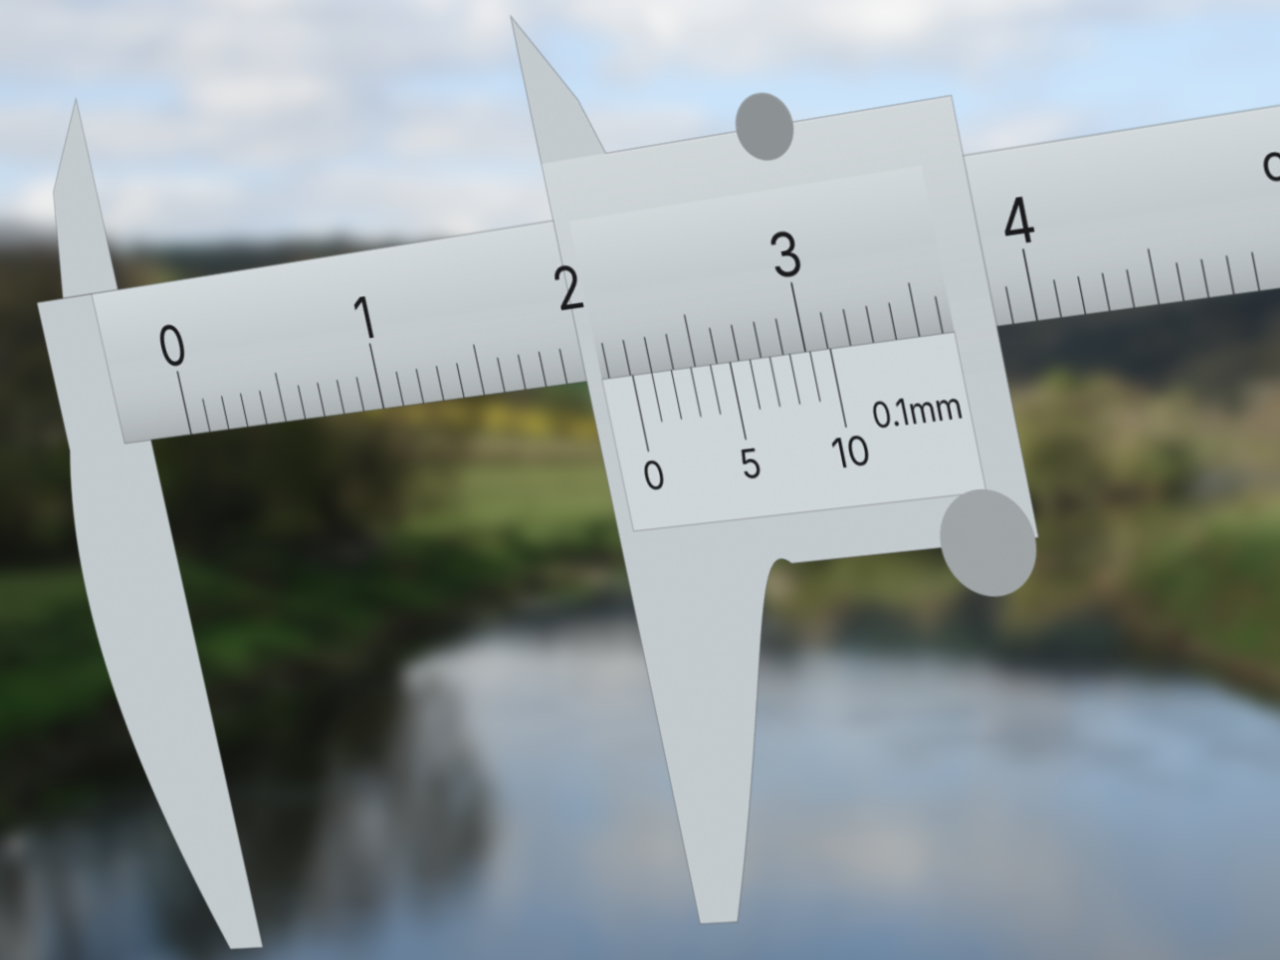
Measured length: 22.1 mm
